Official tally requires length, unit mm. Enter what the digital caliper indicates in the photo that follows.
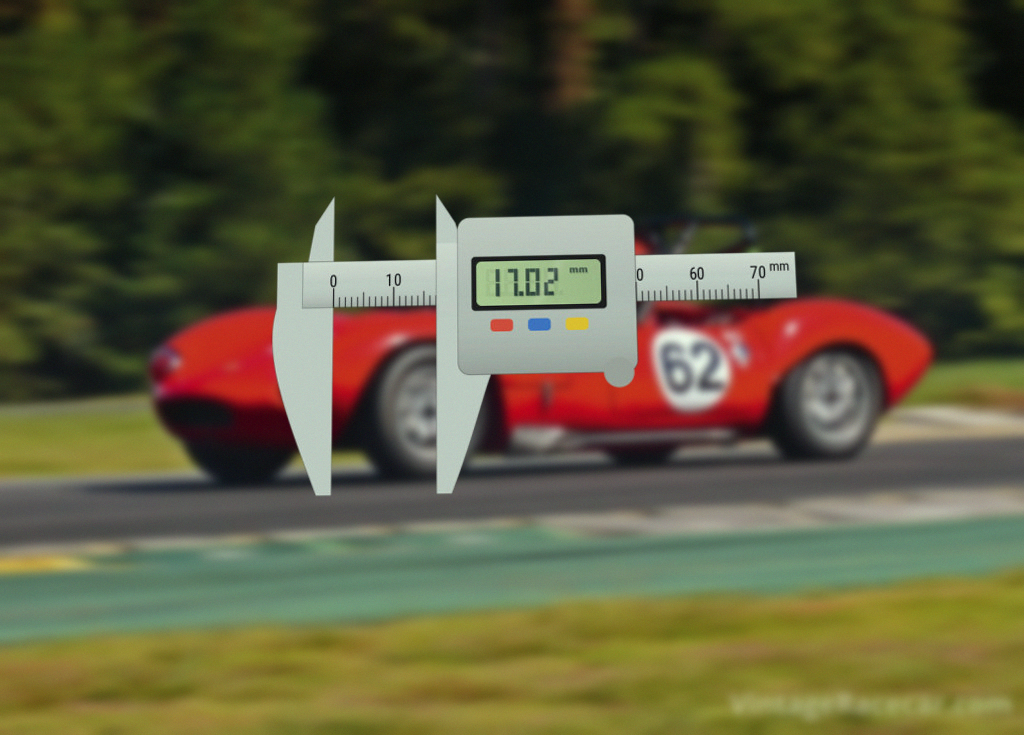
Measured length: 17.02 mm
